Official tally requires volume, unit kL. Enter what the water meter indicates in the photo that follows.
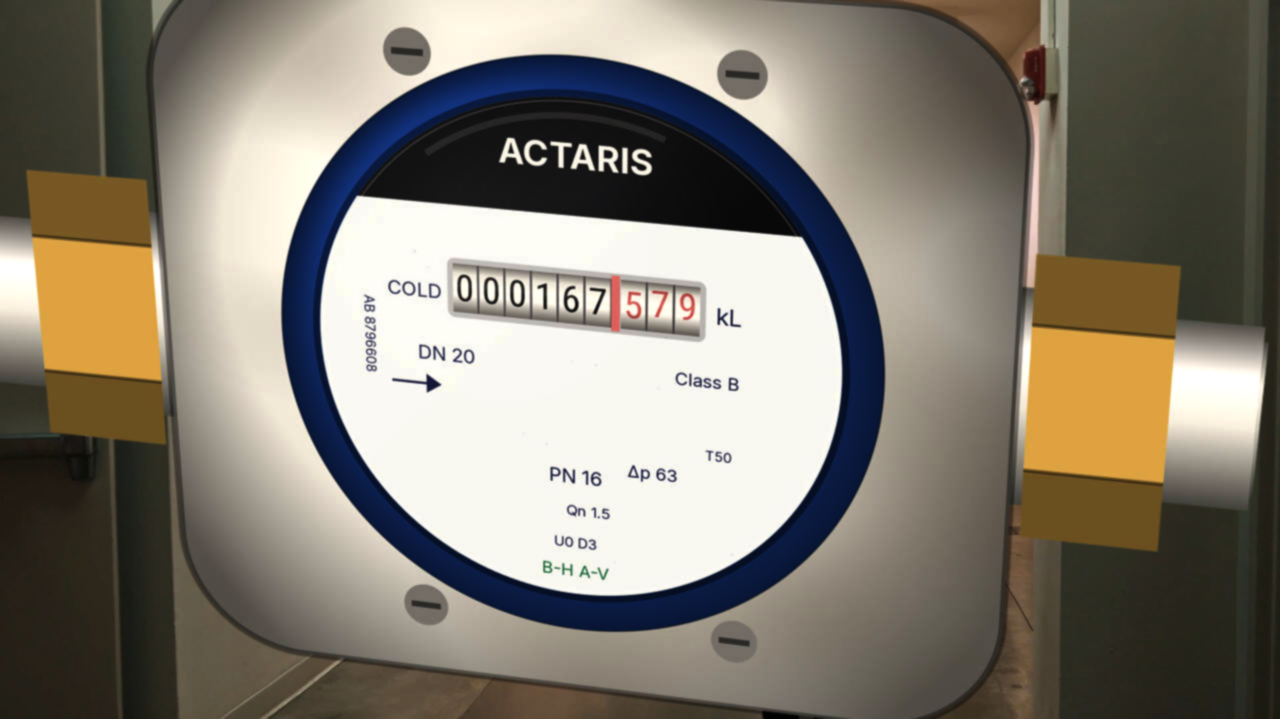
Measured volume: 167.579 kL
